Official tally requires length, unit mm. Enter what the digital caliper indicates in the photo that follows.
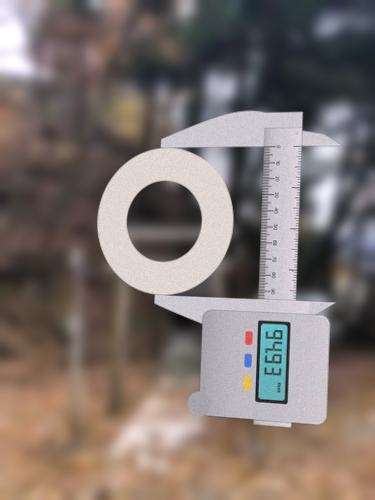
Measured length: 94.93 mm
